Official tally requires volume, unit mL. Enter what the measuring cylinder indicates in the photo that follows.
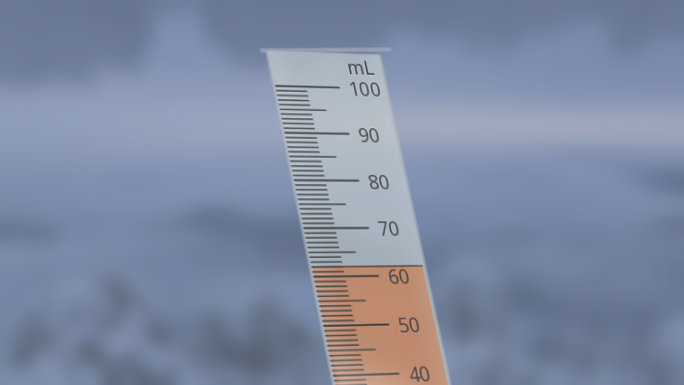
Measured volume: 62 mL
